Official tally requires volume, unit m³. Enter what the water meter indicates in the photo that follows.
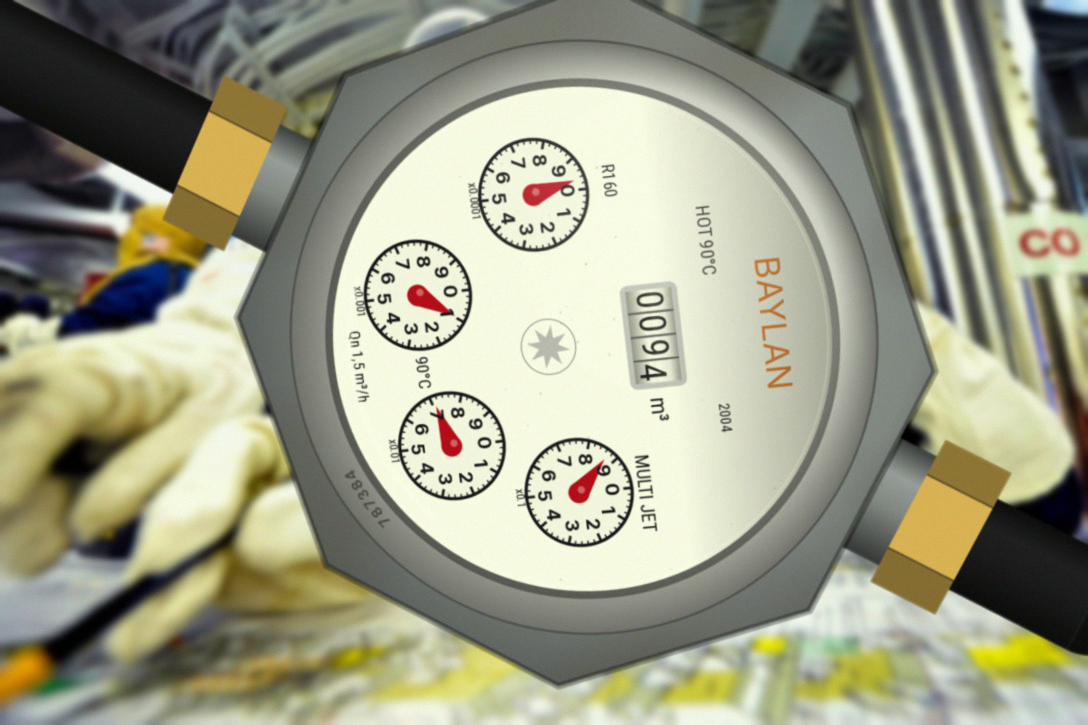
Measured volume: 93.8709 m³
